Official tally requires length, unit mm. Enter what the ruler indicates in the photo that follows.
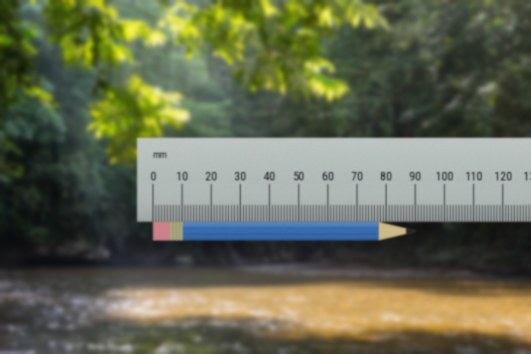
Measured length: 90 mm
